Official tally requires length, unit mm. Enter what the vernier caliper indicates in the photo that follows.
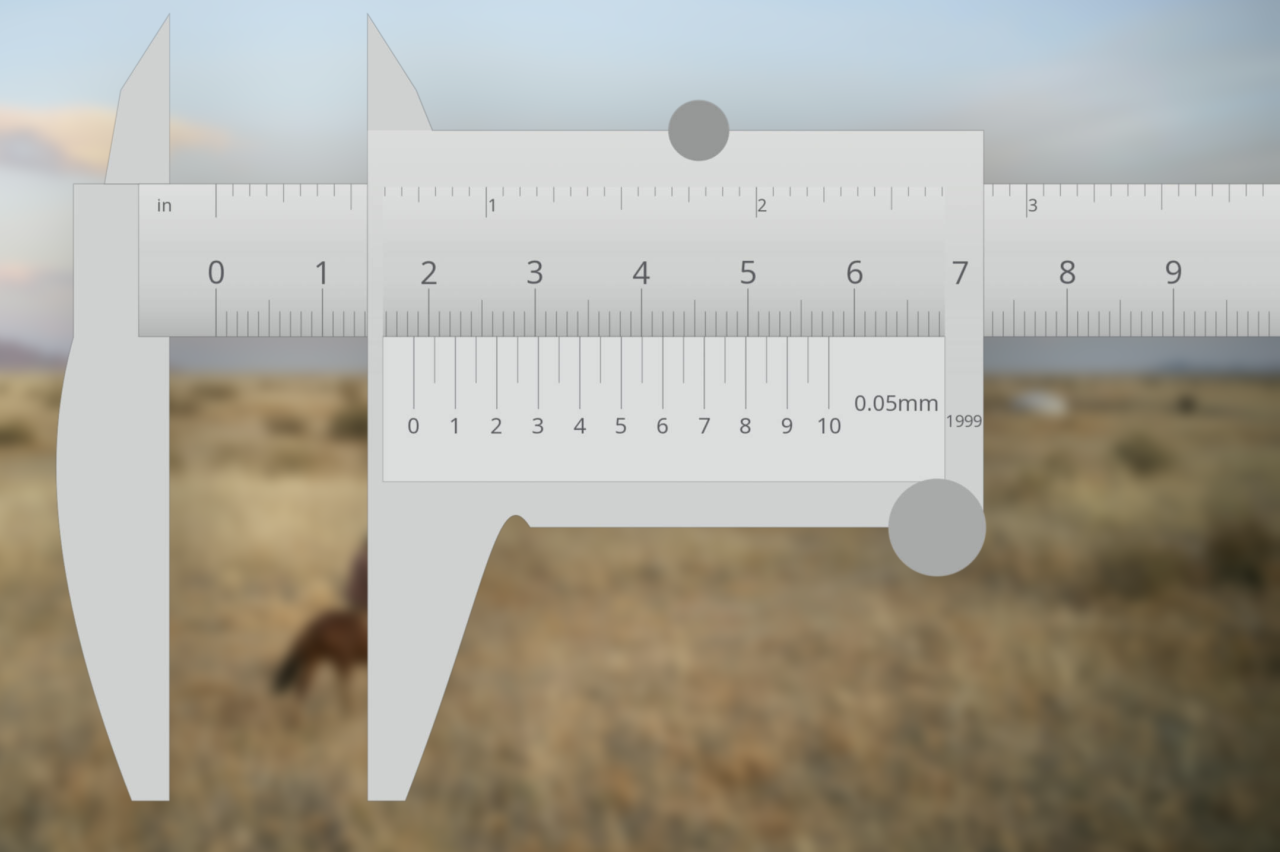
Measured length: 18.6 mm
